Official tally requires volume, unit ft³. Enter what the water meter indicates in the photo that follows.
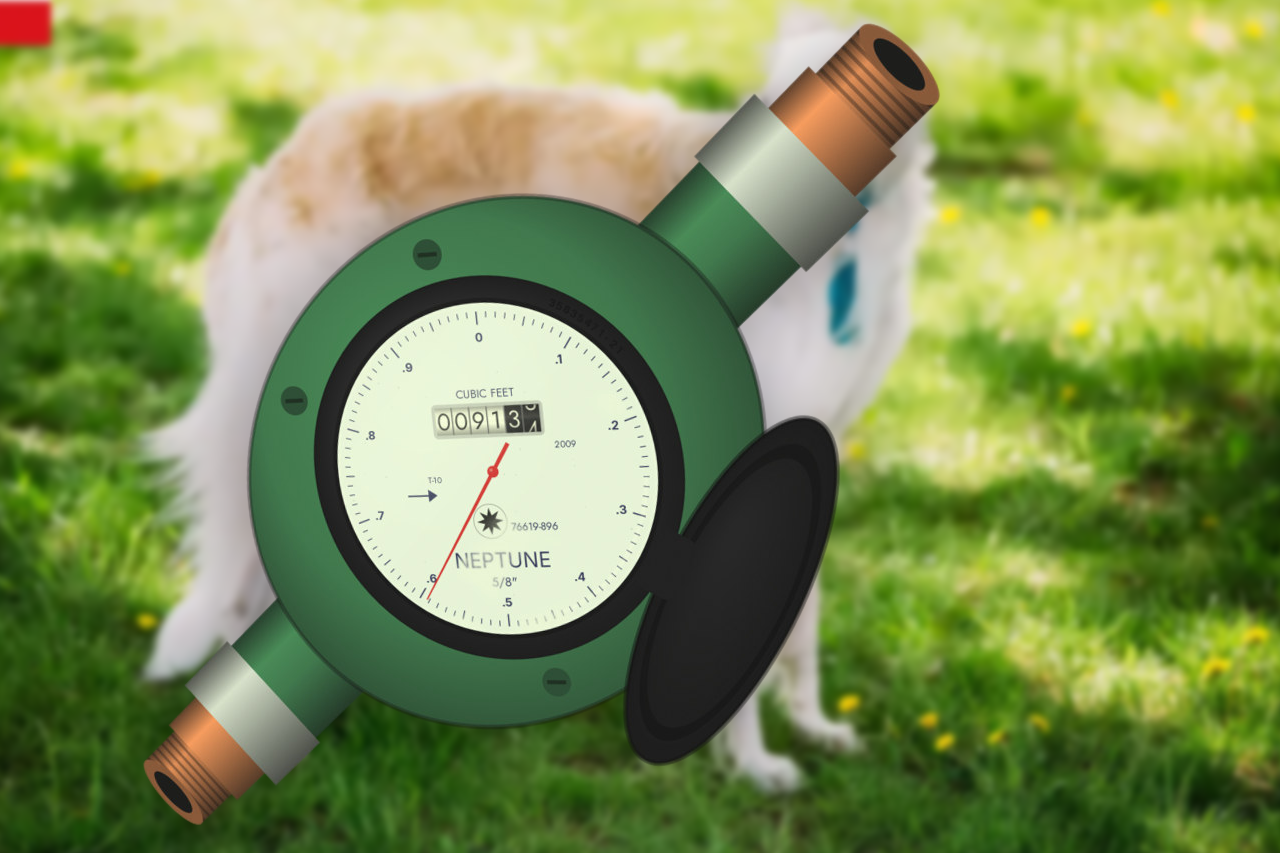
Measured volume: 9133.59 ft³
